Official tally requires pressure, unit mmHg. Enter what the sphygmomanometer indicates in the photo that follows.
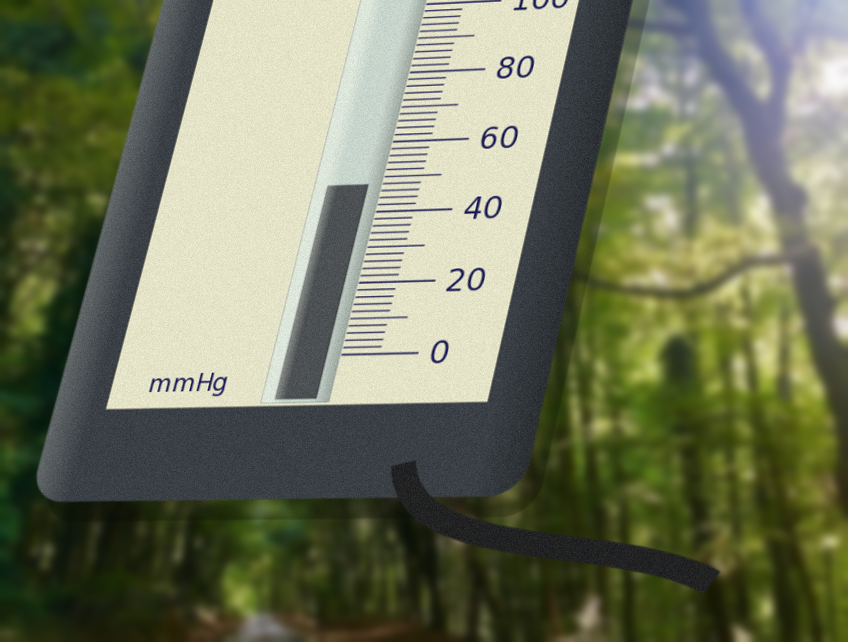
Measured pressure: 48 mmHg
